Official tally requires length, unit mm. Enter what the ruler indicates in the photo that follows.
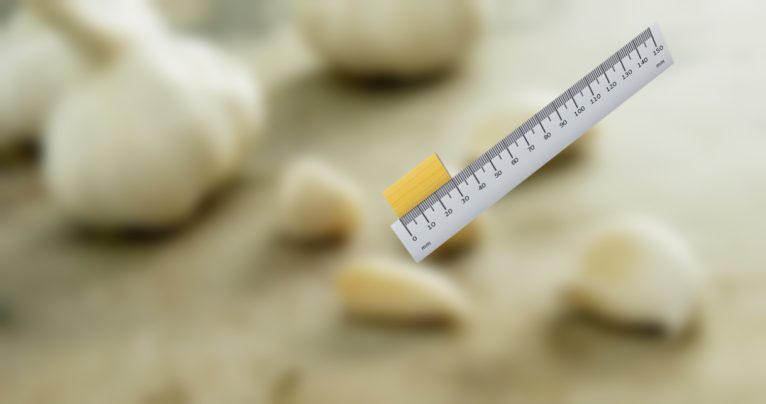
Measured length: 30 mm
